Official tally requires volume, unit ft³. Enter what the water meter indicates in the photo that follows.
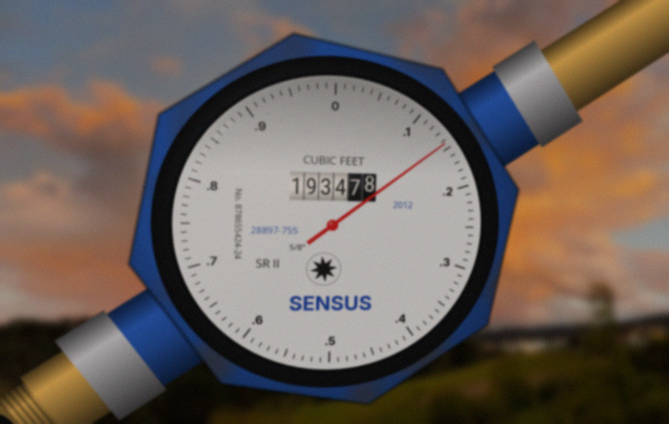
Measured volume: 193478.14 ft³
